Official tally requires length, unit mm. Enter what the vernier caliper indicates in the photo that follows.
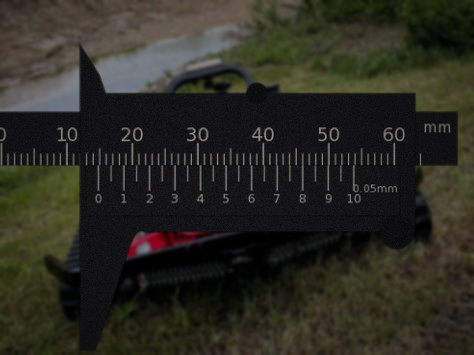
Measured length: 14.8 mm
